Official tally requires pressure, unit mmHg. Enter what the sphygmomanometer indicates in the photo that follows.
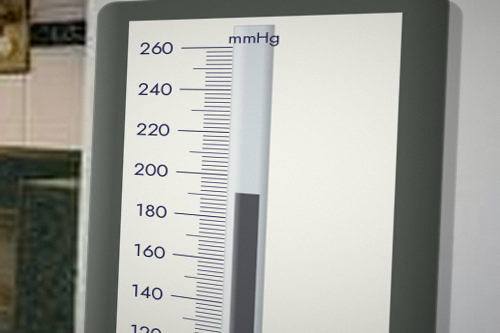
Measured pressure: 192 mmHg
